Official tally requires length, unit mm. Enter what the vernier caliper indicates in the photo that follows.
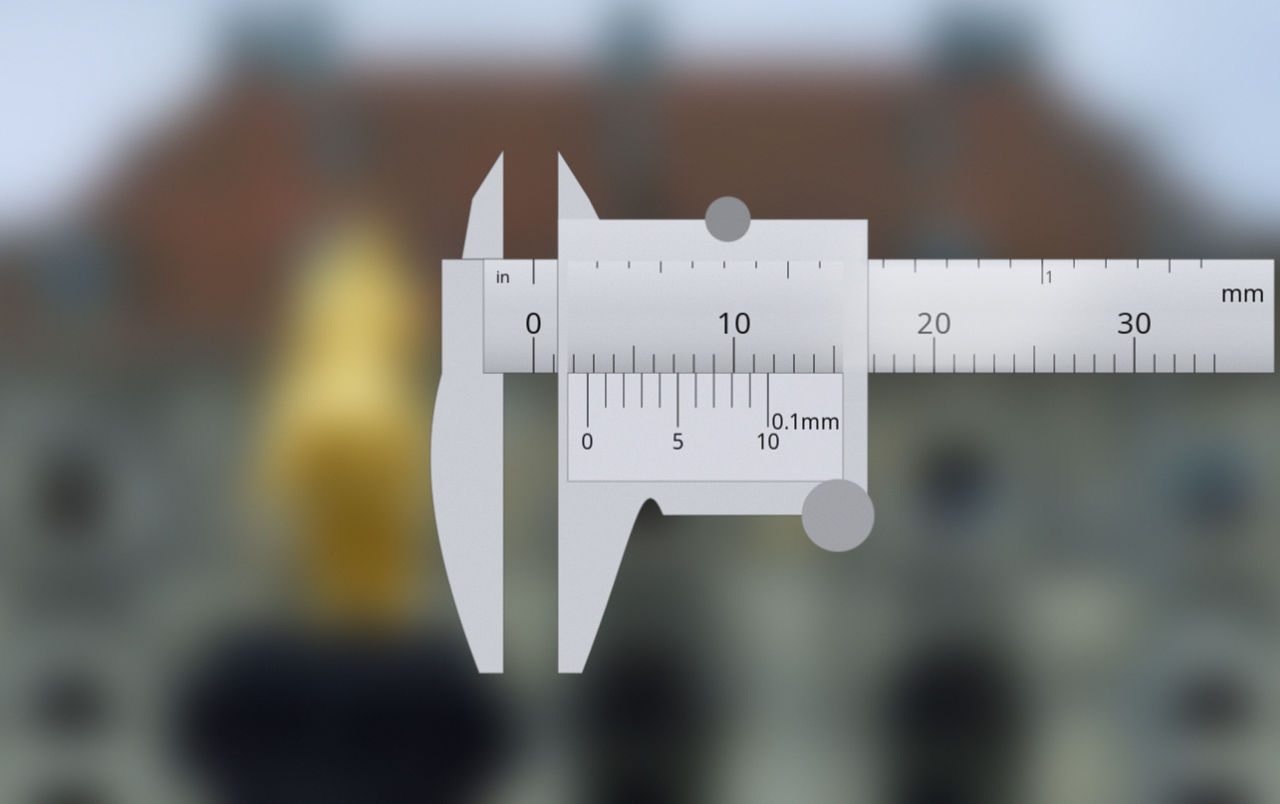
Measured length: 2.7 mm
